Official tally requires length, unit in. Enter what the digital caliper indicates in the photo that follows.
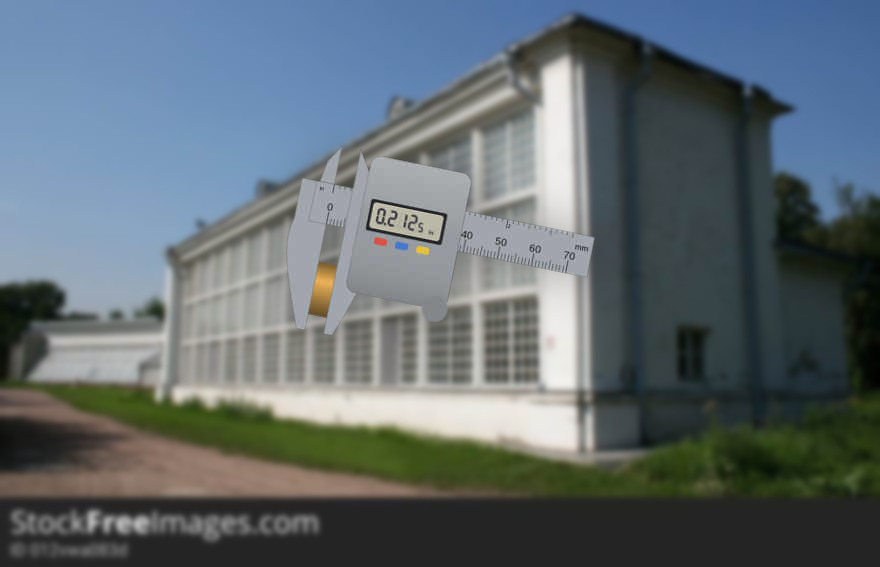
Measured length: 0.2125 in
